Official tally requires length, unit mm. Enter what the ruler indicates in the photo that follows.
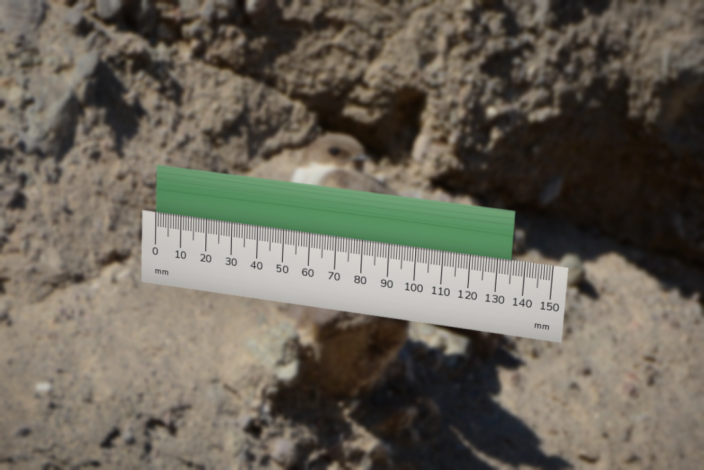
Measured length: 135 mm
